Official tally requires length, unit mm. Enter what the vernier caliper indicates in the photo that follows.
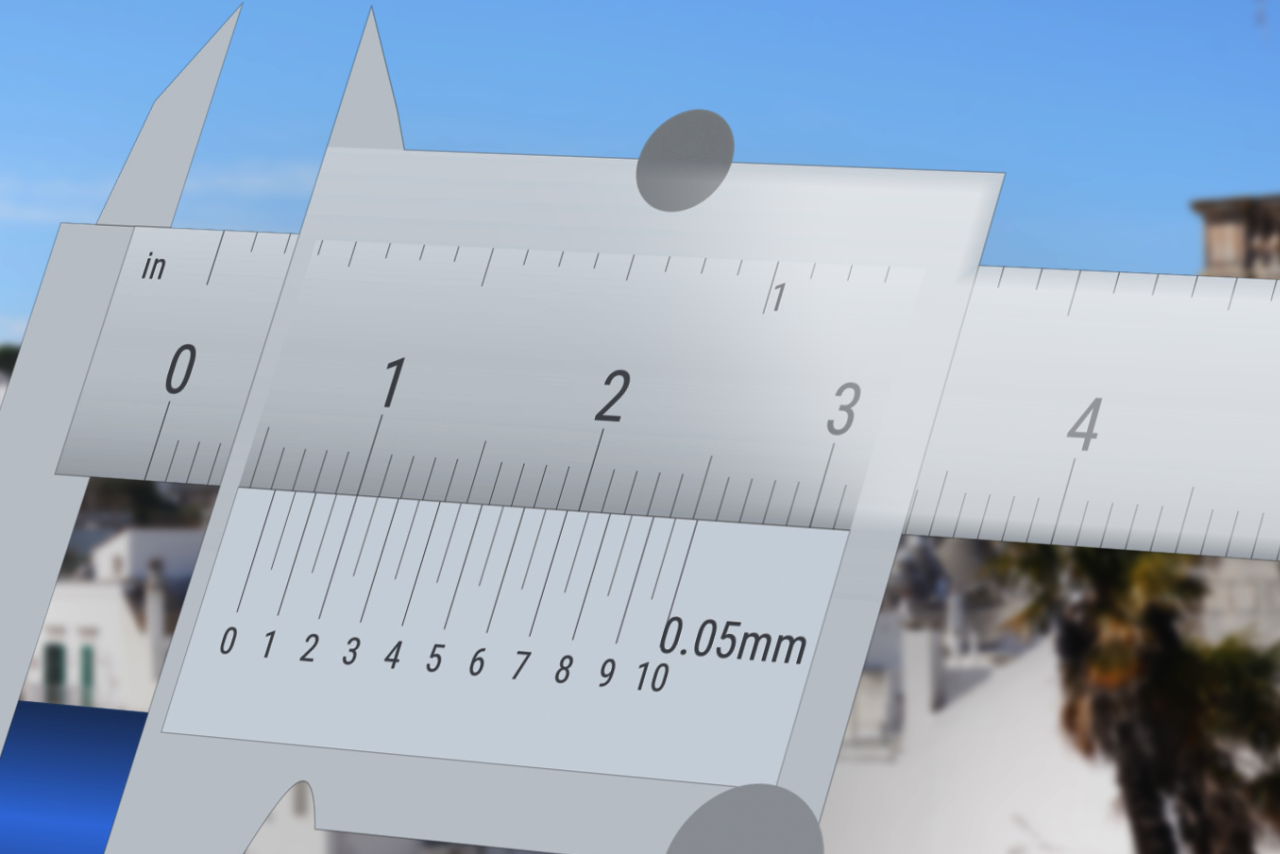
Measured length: 6.2 mm
